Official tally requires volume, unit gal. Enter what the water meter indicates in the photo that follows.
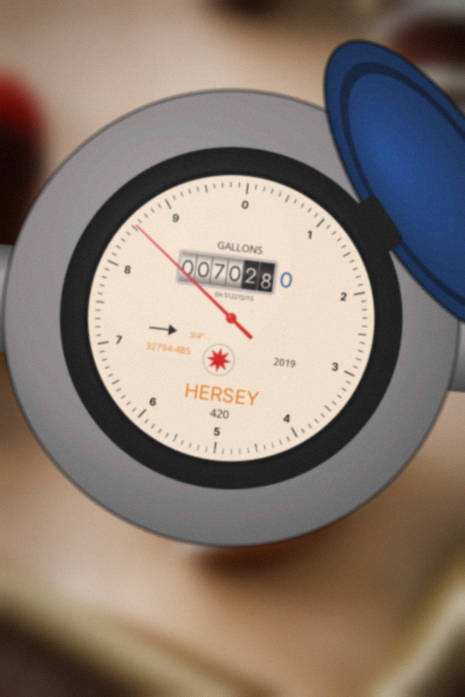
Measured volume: 70278.5 gal
